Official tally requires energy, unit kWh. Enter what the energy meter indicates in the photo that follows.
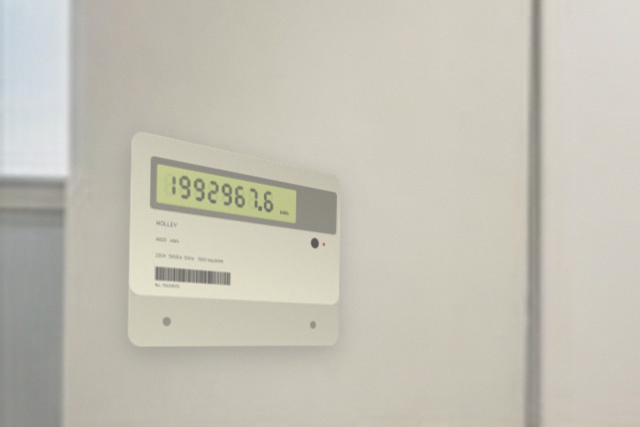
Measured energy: 1992967.6 kWh
